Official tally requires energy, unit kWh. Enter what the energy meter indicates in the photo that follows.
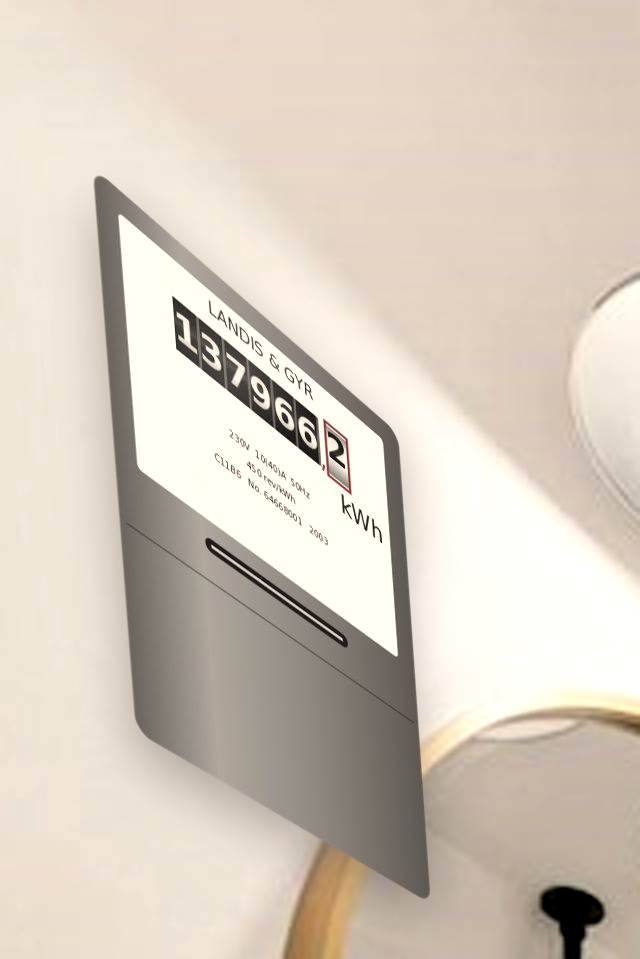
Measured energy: 137966.2 kWh
